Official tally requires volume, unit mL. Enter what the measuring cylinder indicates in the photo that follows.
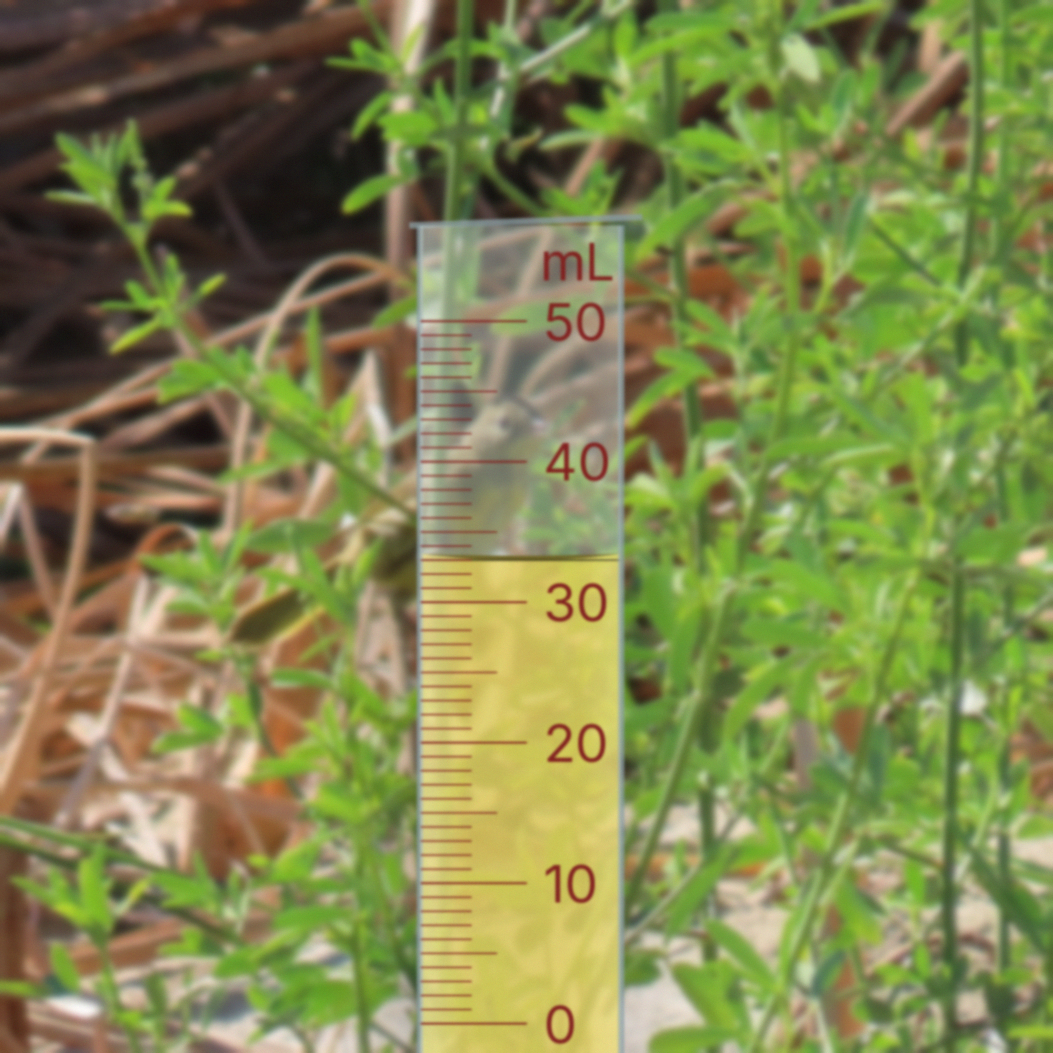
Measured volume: 33 mL
